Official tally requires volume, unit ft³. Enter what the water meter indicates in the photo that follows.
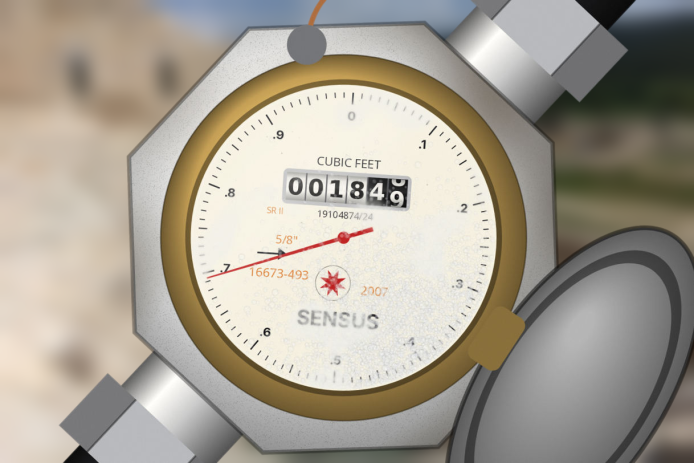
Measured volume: 1848.69 ft³
